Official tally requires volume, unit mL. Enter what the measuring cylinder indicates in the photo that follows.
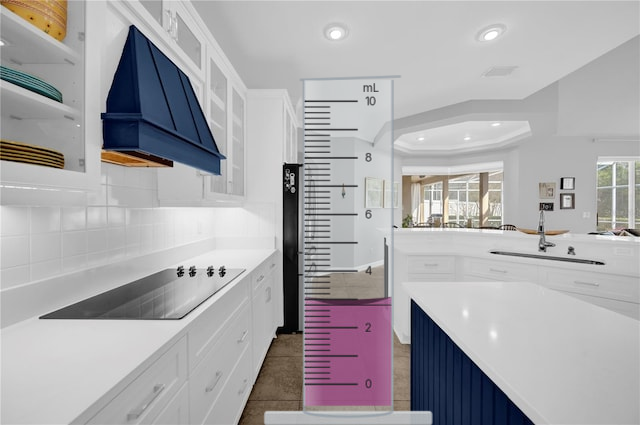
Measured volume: 2.8 mL
